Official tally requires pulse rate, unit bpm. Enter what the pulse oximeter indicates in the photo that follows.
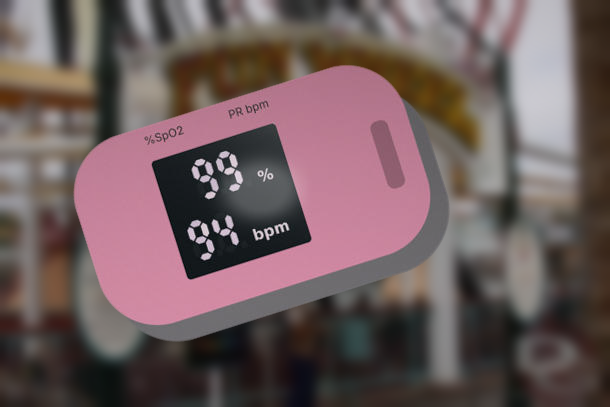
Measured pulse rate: 94 bpm
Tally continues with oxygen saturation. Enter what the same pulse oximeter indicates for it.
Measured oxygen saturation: 99 %
